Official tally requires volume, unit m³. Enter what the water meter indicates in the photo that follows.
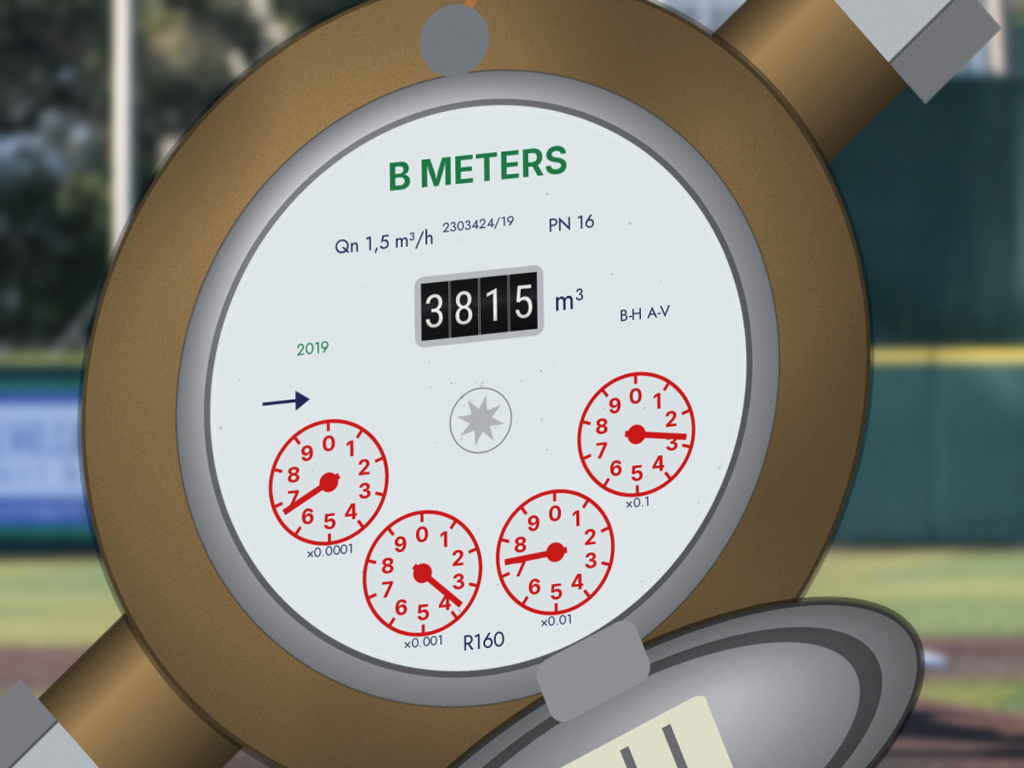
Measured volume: 3815.2736 m³
